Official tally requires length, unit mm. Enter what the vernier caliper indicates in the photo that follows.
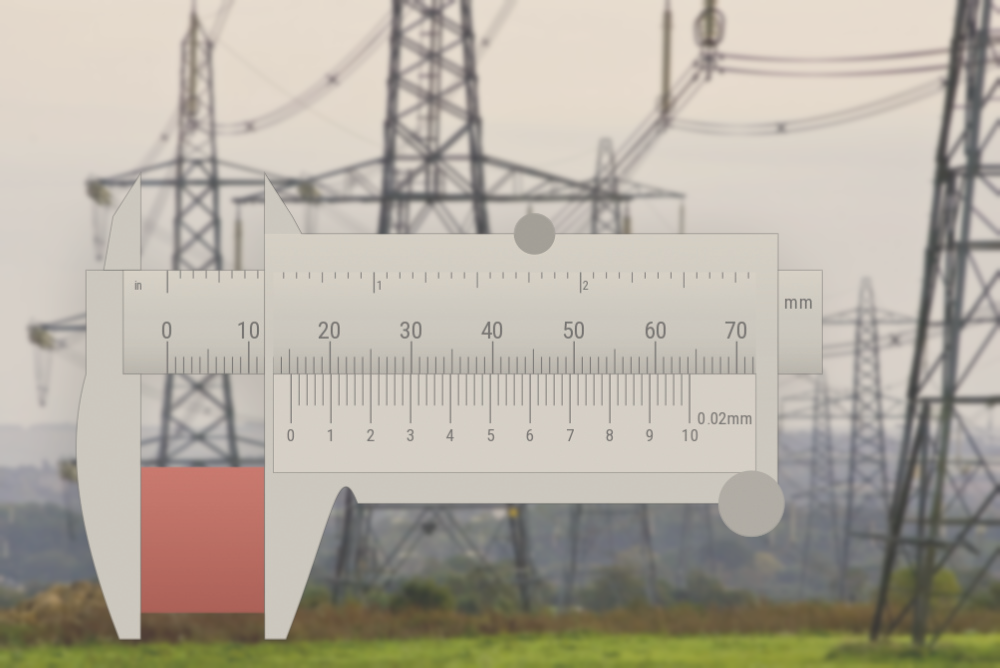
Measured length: 15.2 mm
